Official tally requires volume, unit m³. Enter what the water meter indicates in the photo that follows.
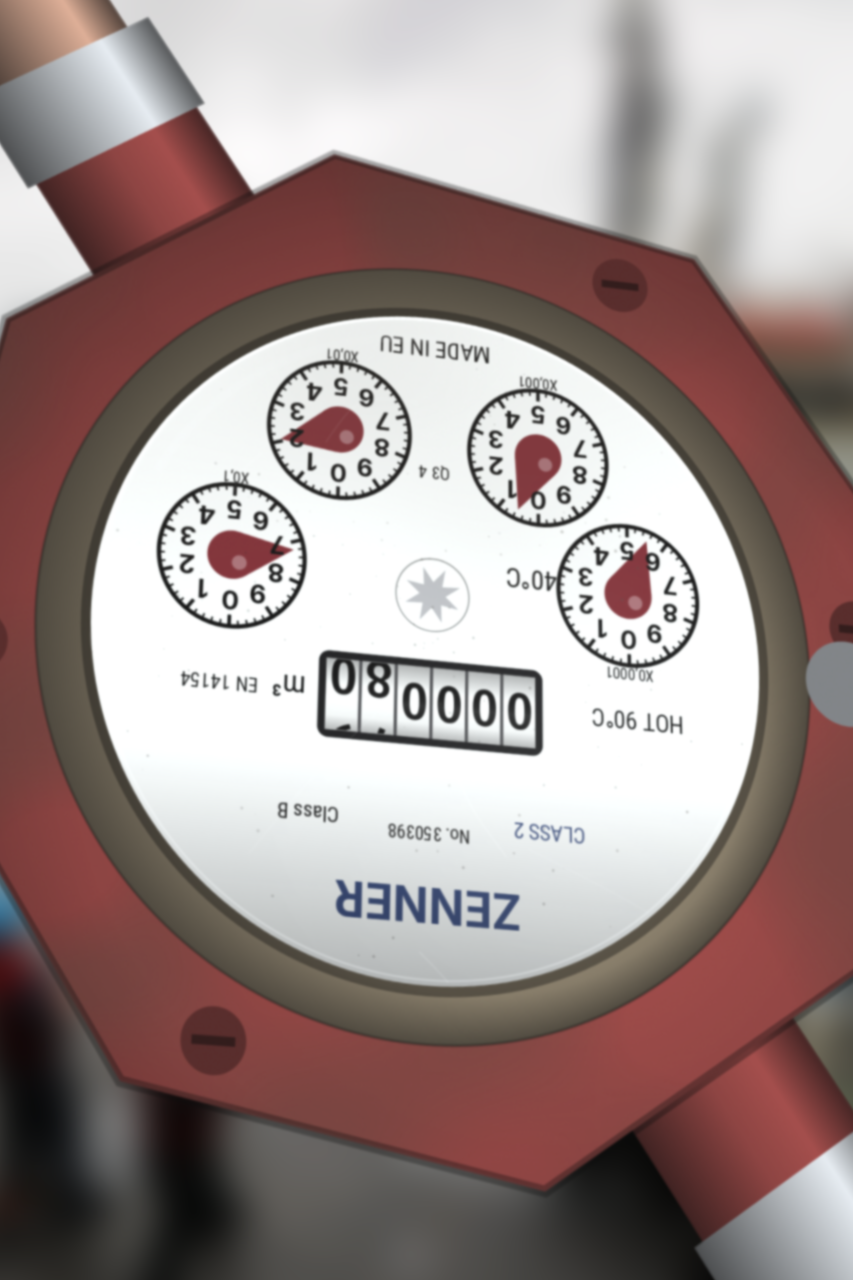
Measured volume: 79.7205 m³
